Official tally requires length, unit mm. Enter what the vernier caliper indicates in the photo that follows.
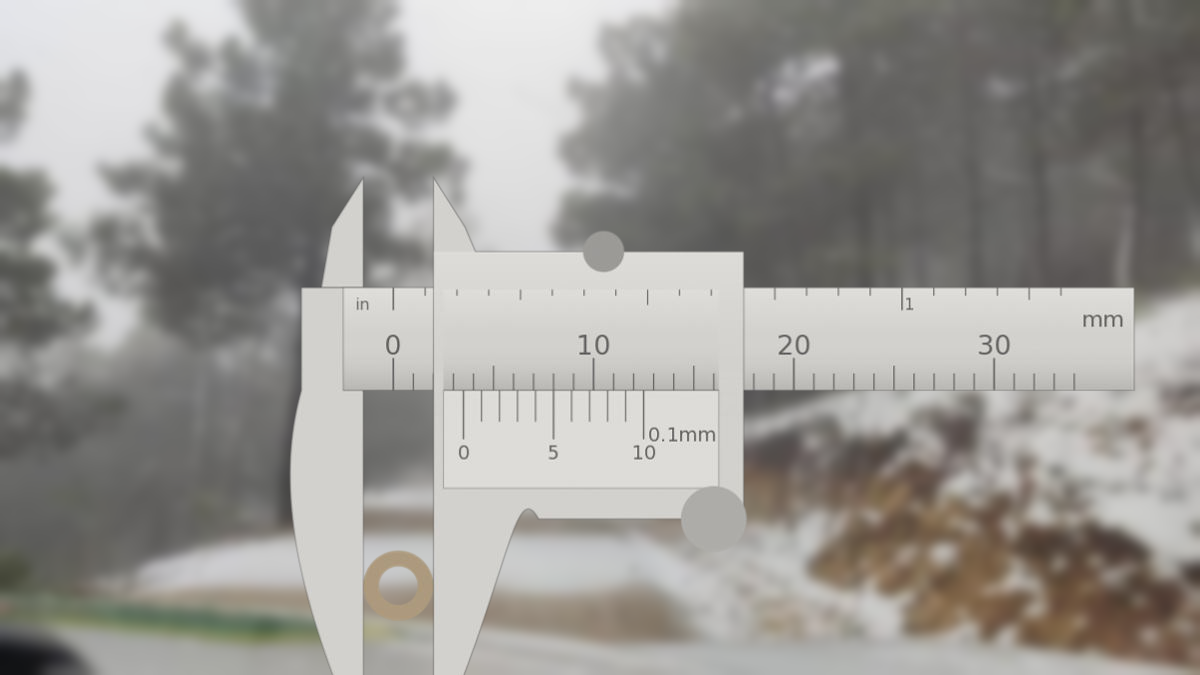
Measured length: 3.5 mm
